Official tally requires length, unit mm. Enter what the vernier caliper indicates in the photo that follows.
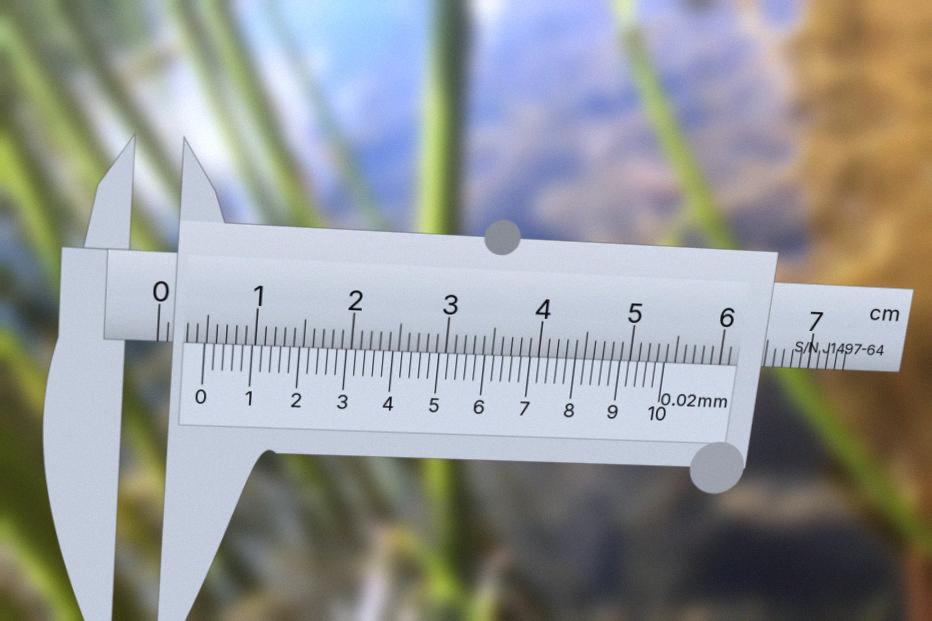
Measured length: 4.8 mm
